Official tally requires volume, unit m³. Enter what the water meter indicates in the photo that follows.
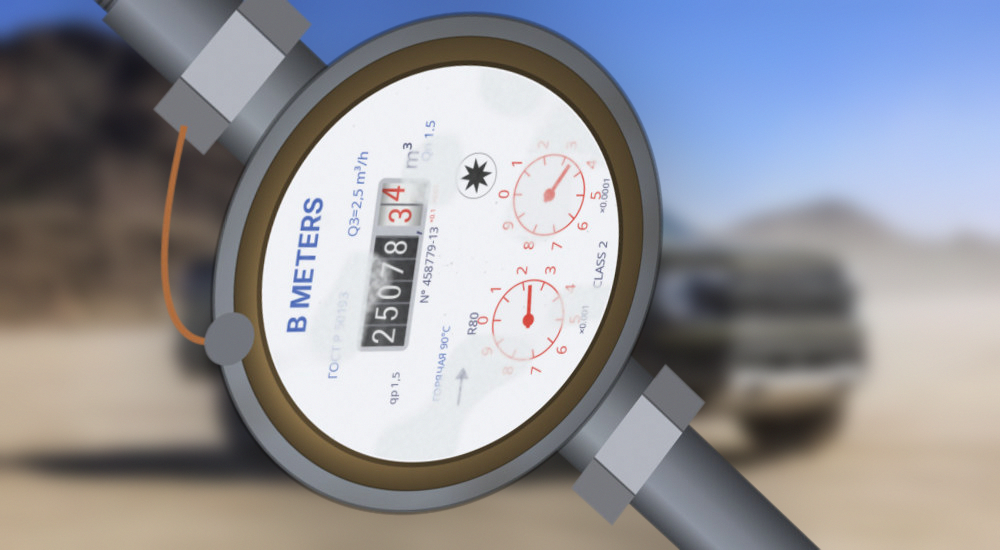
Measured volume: 25078.3423 m³
